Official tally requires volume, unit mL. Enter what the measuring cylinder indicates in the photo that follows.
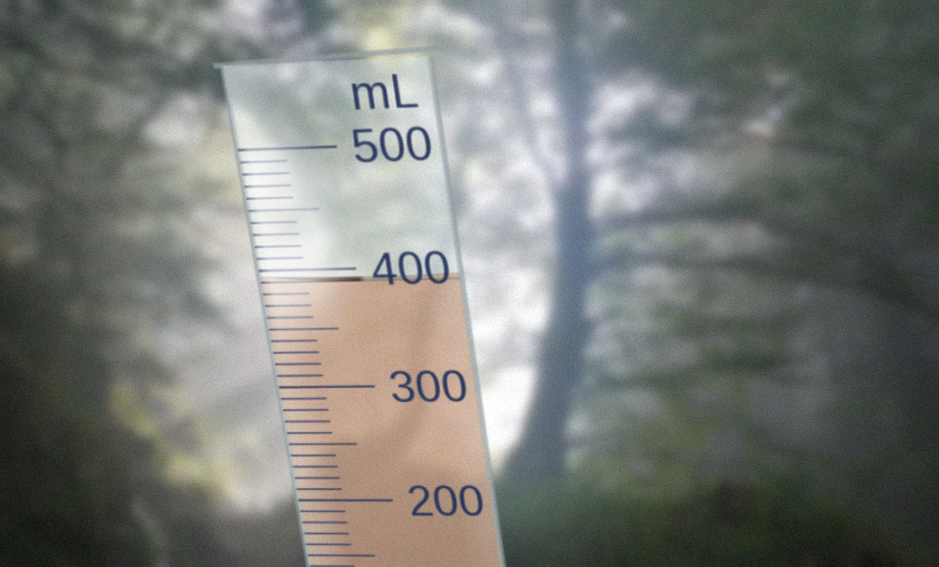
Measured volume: 390 mL
